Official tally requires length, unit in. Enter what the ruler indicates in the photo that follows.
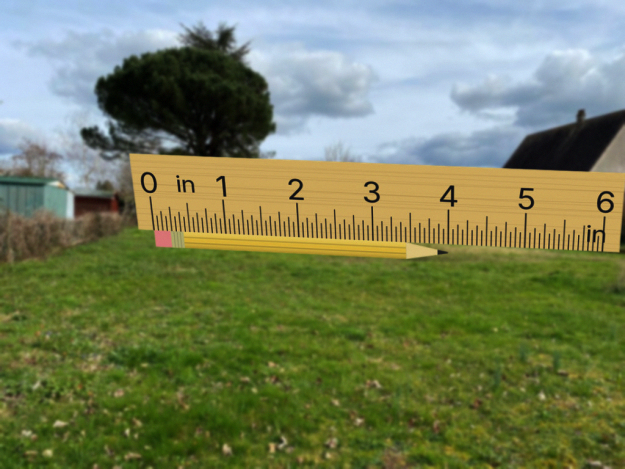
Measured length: 4 in
